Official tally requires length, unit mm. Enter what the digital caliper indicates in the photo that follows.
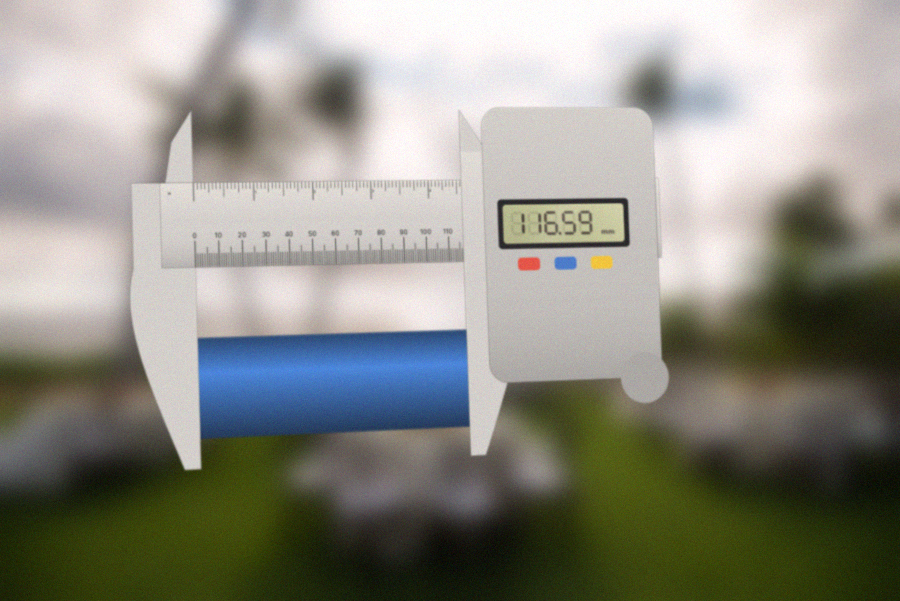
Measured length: 116.59 mm
